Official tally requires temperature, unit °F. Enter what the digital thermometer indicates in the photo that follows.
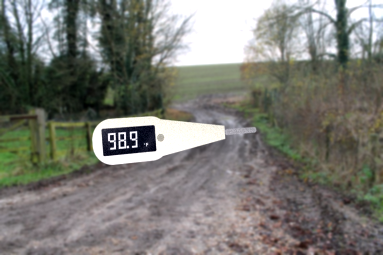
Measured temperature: 98.9 °F
